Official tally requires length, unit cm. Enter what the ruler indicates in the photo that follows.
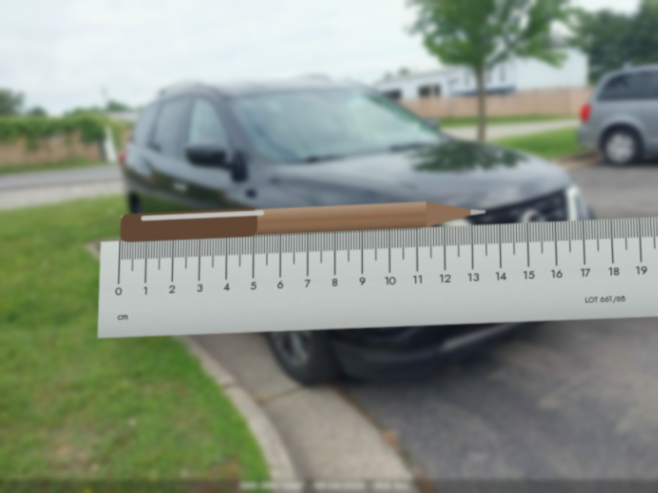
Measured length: 13.5 cm
